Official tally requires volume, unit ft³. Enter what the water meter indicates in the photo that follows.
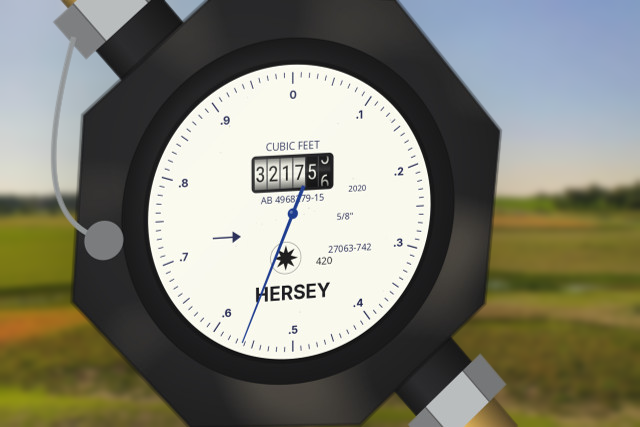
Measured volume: 321755.56 ft³
